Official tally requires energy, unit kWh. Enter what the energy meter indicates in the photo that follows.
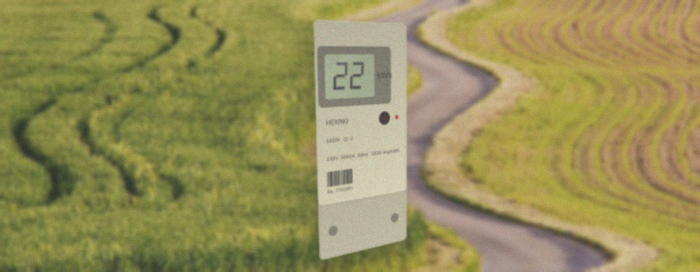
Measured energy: 22 kWh
